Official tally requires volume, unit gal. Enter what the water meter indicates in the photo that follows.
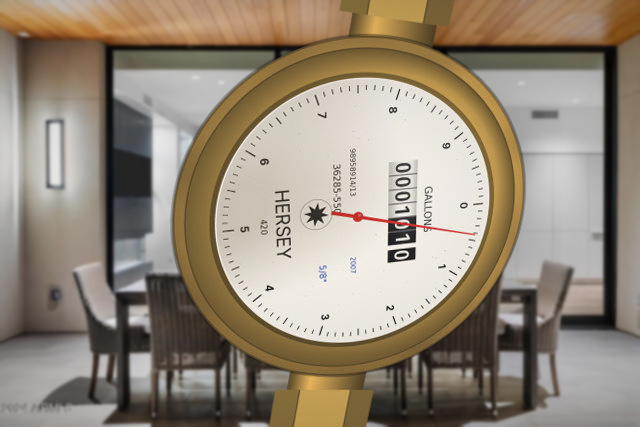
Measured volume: 1010.4 gal
